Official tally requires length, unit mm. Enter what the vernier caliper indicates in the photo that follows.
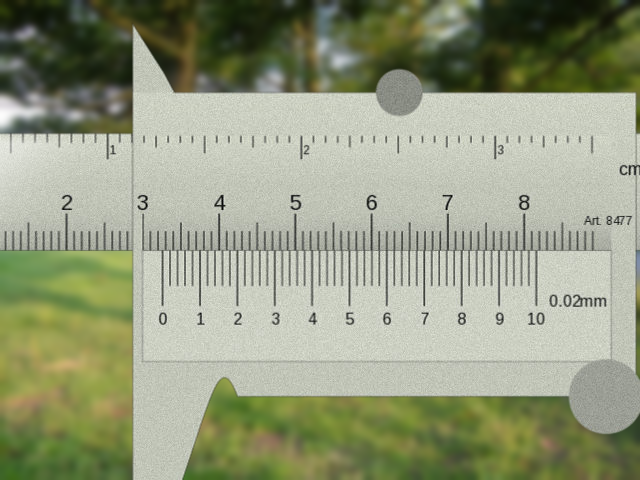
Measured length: 32.6 mm
